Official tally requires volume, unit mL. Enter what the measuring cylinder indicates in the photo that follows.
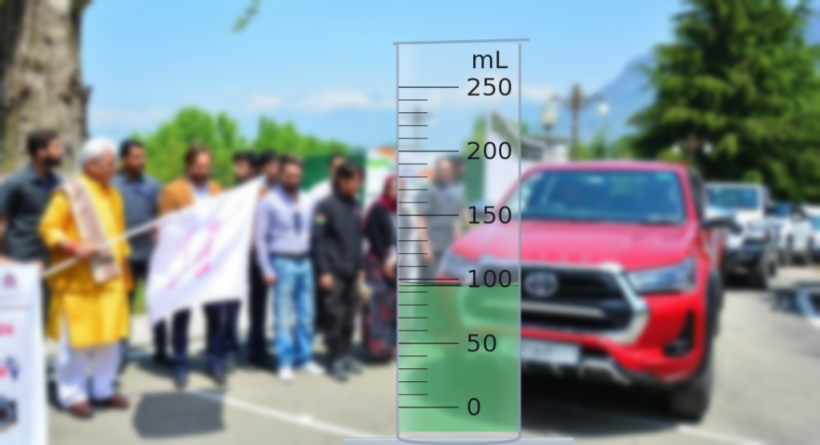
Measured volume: 95 mL
